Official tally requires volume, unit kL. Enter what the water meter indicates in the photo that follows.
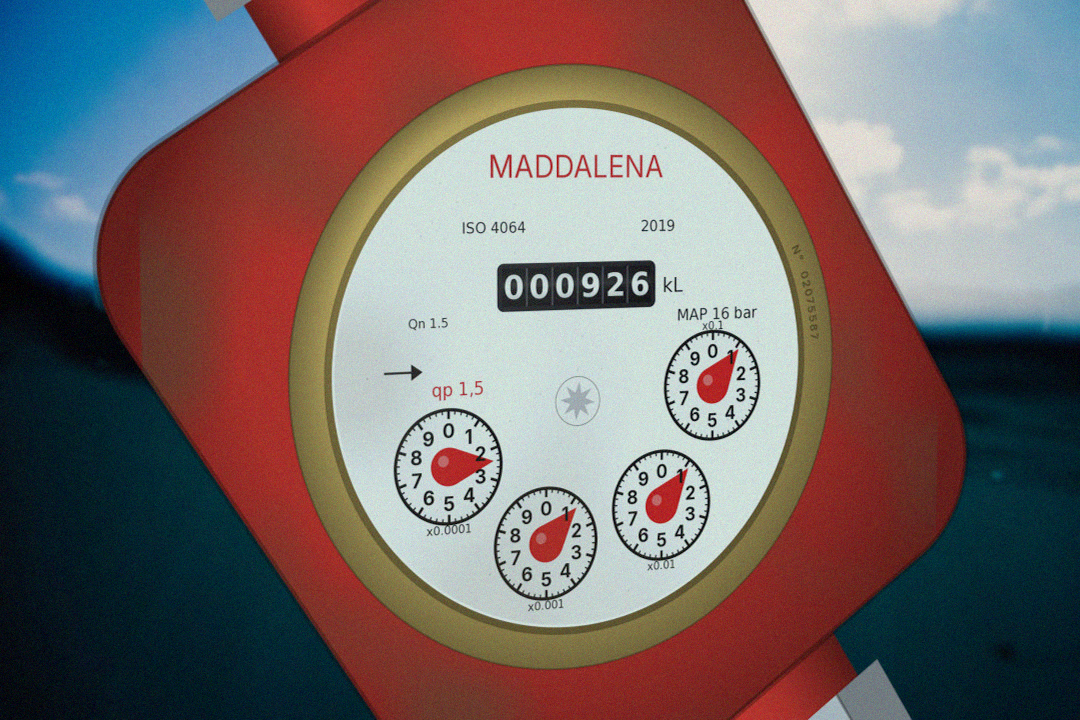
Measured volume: 926.1112 kL
